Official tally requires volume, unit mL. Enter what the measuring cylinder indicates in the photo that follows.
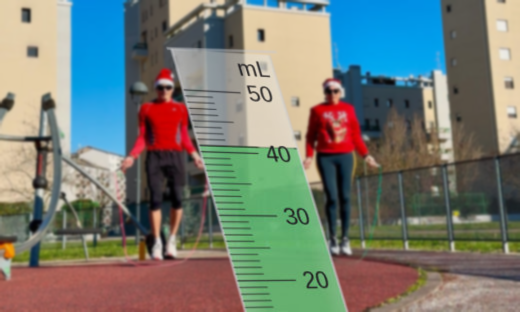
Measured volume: 41 mL
